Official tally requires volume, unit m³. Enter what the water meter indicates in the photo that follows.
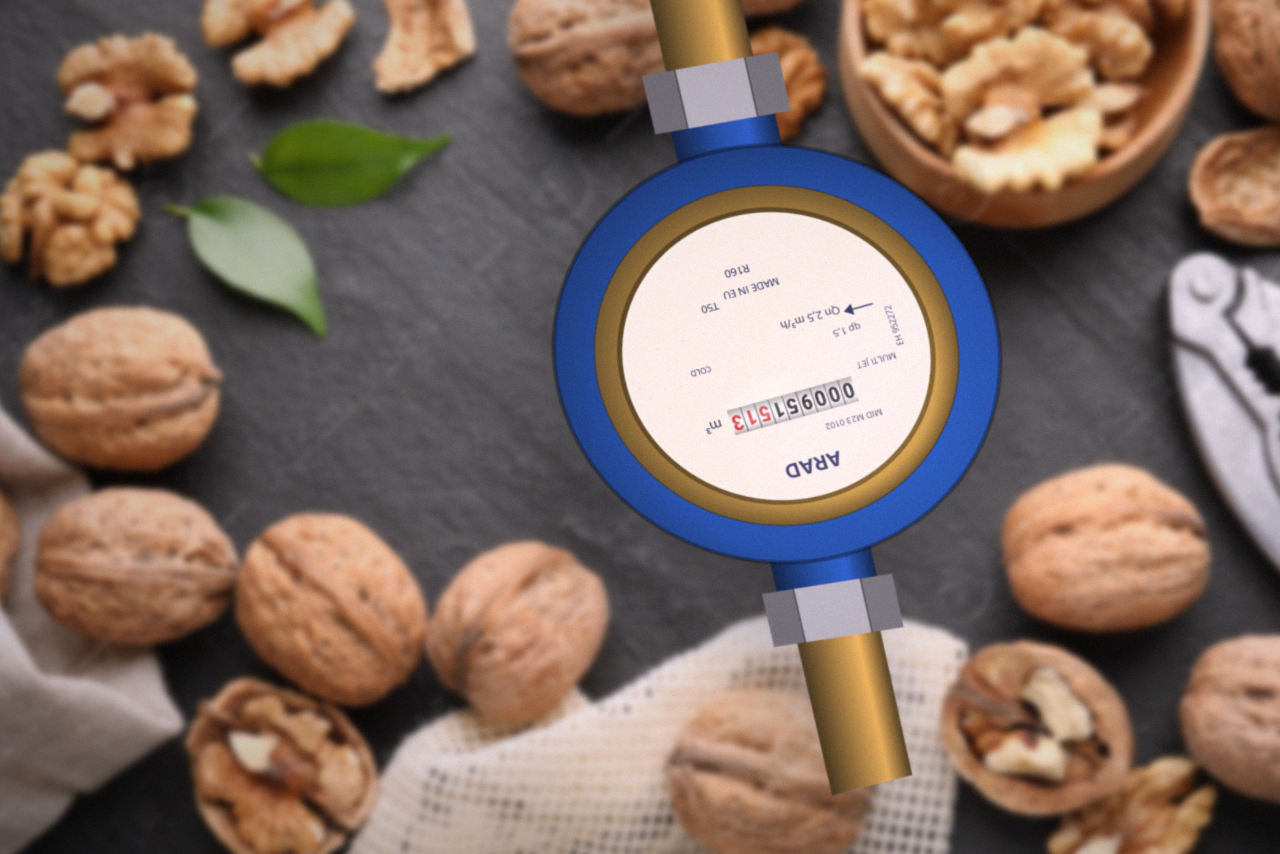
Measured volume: 951.513 m³
